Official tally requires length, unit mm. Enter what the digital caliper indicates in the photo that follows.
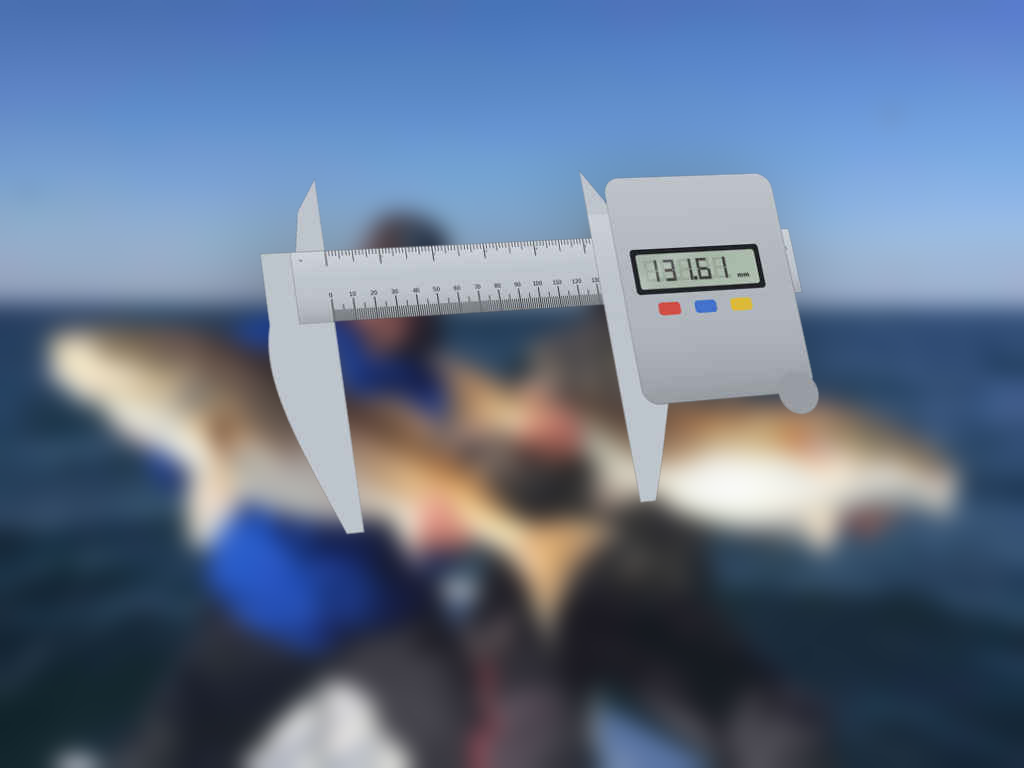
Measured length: 131.61 mm
